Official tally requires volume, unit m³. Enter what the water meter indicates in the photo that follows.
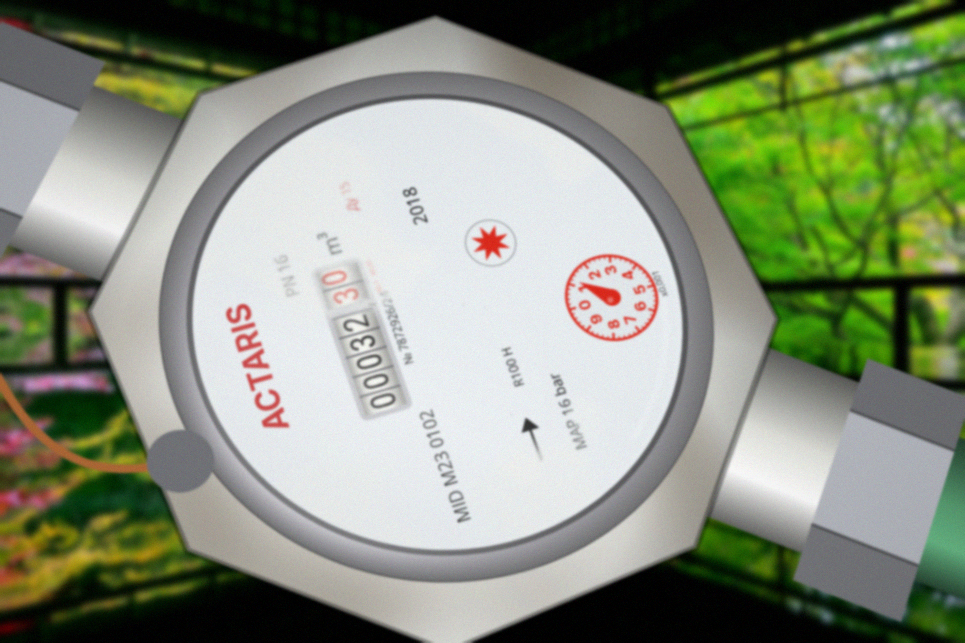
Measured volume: 32.301 m³
